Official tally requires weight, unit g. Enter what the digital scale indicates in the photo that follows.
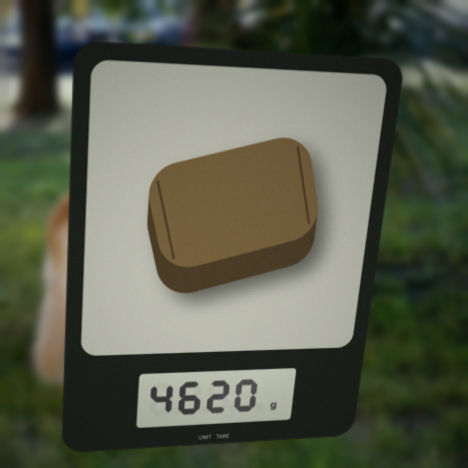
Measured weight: 4620 g
